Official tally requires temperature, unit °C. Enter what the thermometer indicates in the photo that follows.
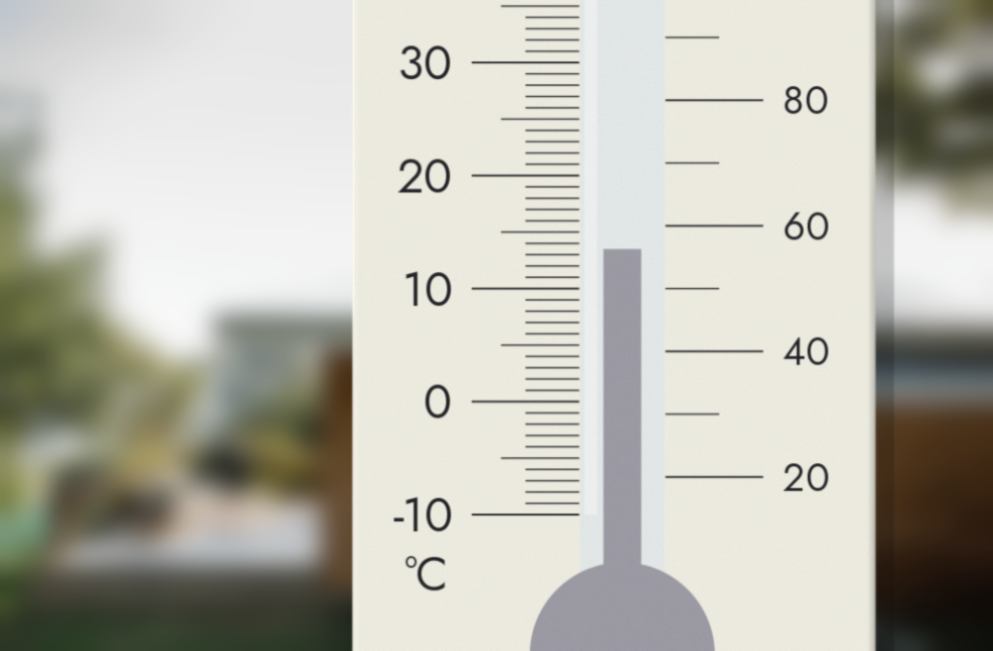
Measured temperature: 13.5 °C
